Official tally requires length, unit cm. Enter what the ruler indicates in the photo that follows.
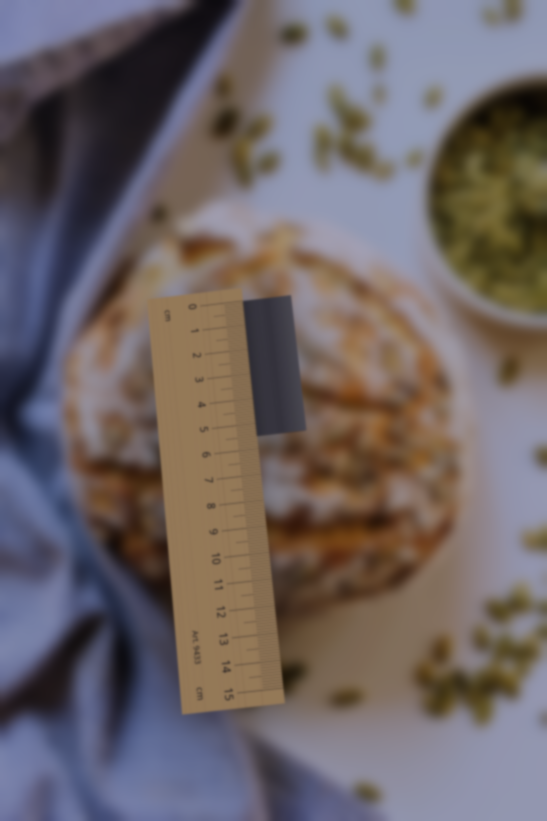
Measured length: 5.5 cm
